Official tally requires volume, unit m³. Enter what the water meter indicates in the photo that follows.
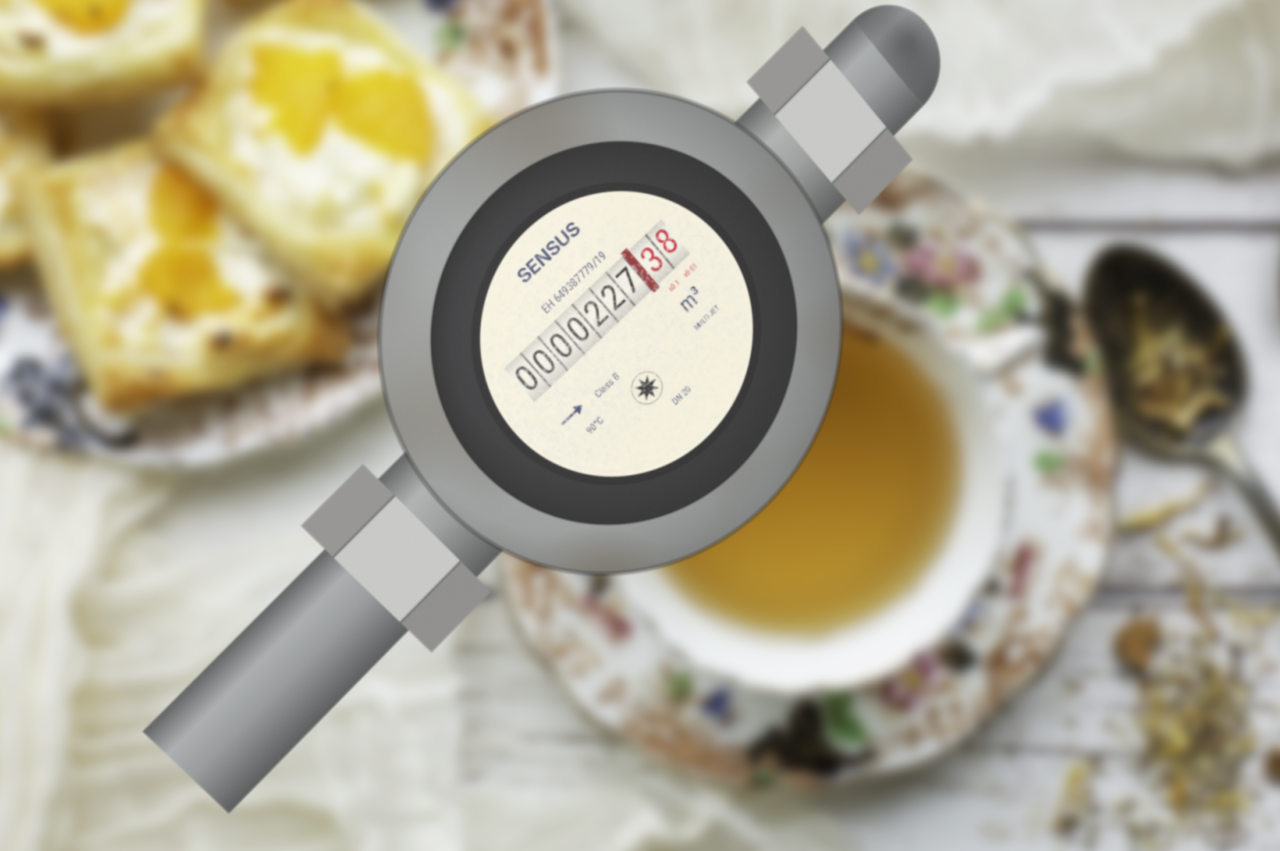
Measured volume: 227.38 m³
